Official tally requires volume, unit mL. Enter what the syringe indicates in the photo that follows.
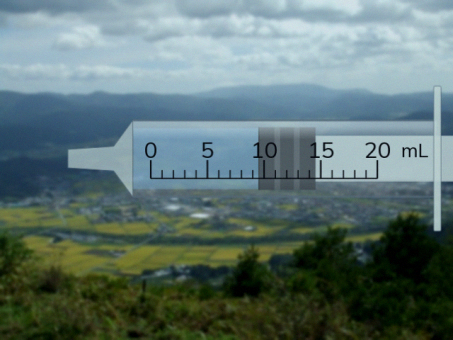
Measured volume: 9.5 mL
